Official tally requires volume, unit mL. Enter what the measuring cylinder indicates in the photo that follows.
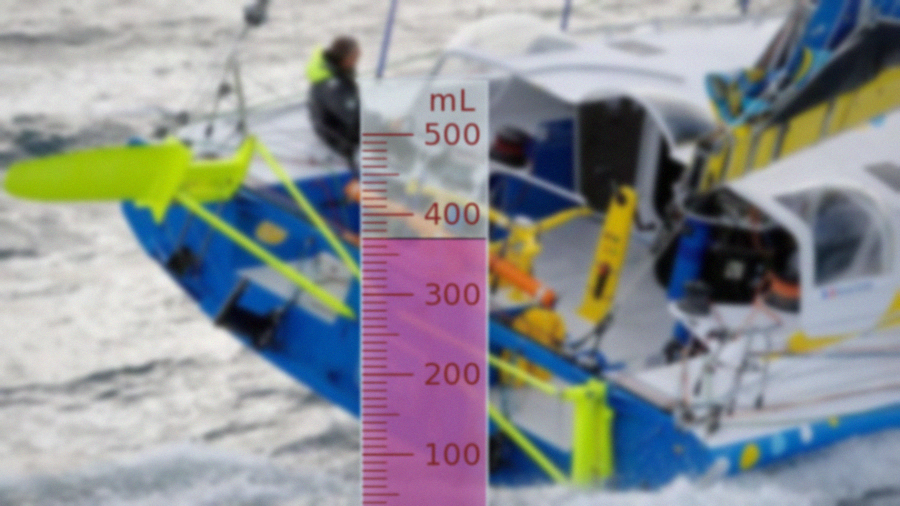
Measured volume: 370 mL
